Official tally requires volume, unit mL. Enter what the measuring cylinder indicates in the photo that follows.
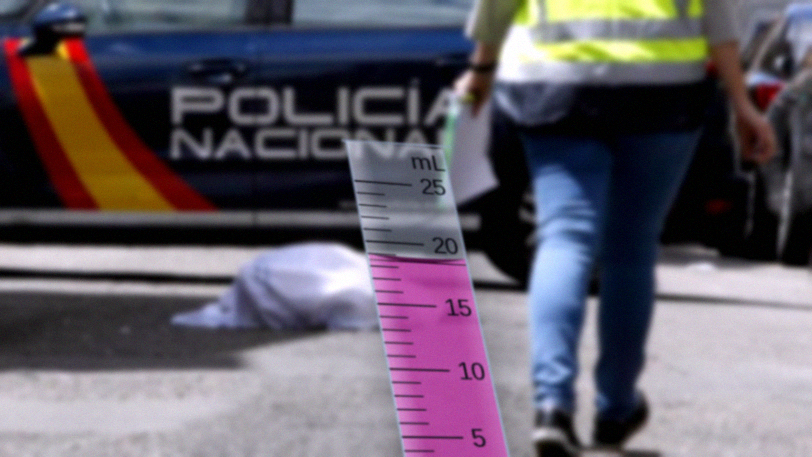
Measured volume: 18.5 mL
